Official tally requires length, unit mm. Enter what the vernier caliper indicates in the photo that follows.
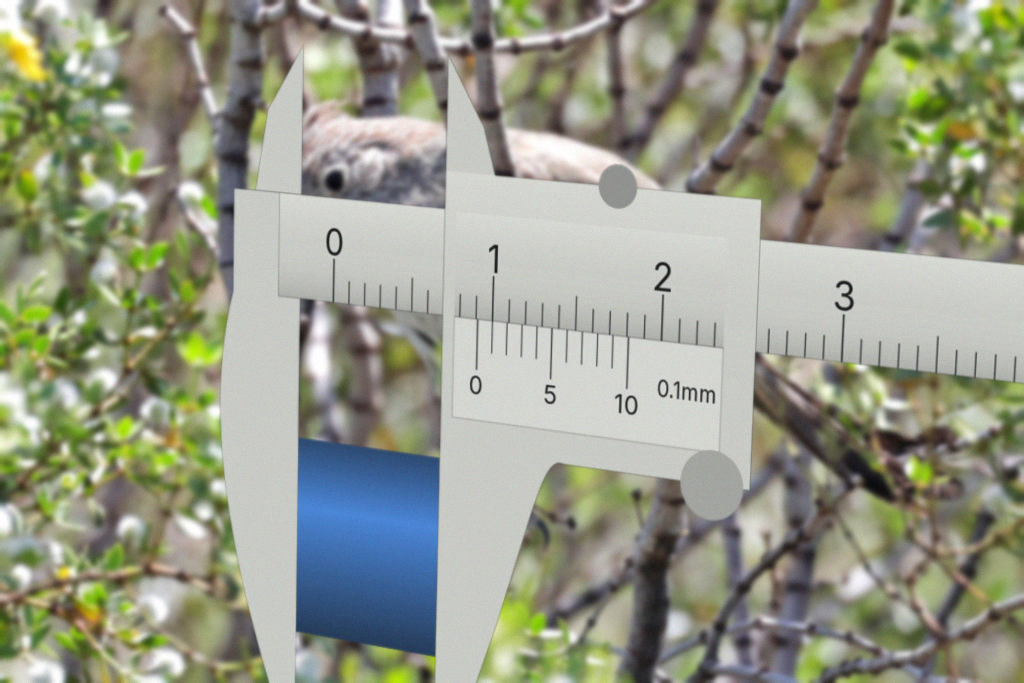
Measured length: 9.1 mm
